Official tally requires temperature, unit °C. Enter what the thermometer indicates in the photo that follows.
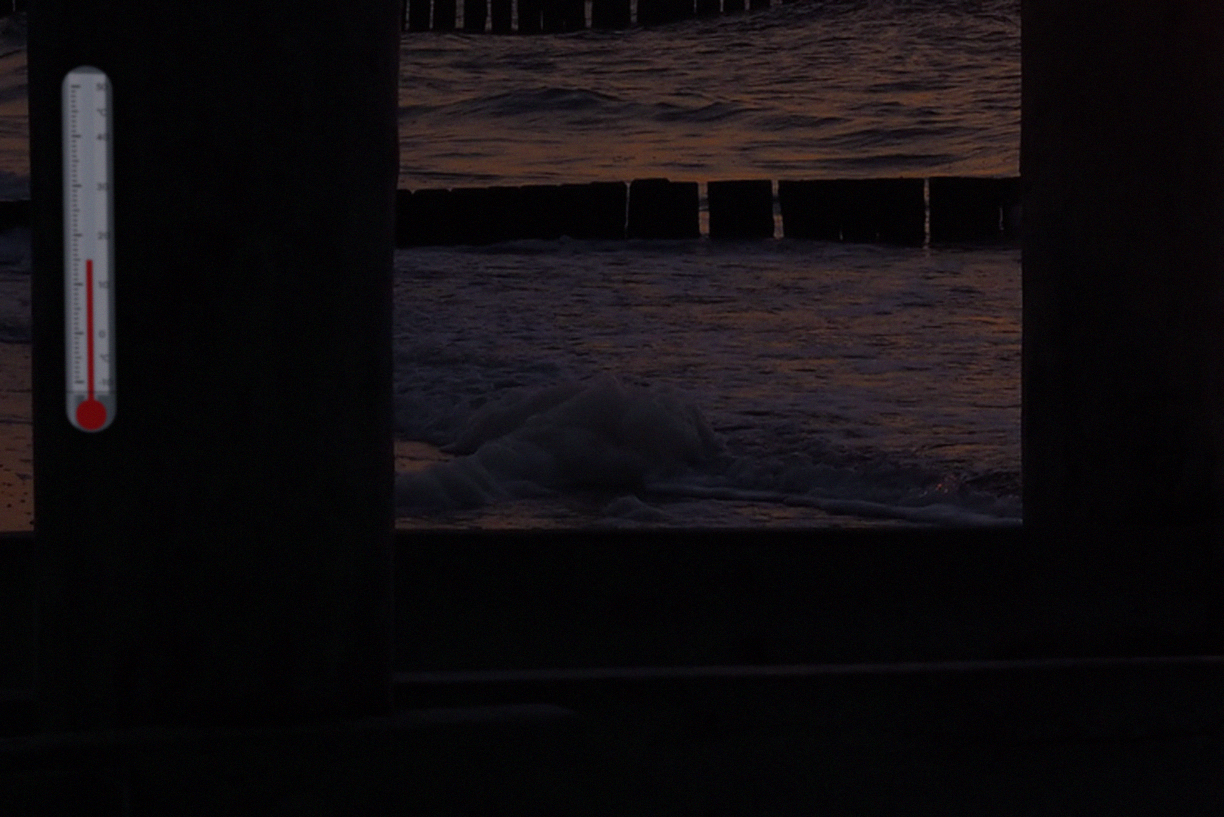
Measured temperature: 15 °C
